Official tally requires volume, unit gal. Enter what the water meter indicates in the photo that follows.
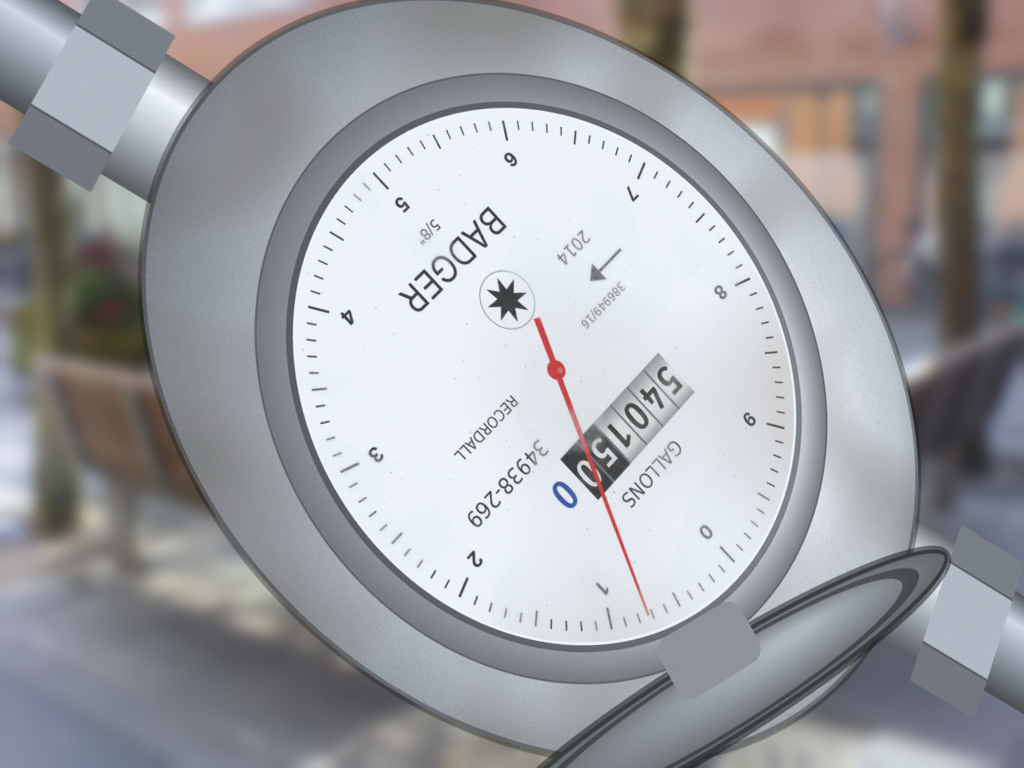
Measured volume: 5401500.7 gal
